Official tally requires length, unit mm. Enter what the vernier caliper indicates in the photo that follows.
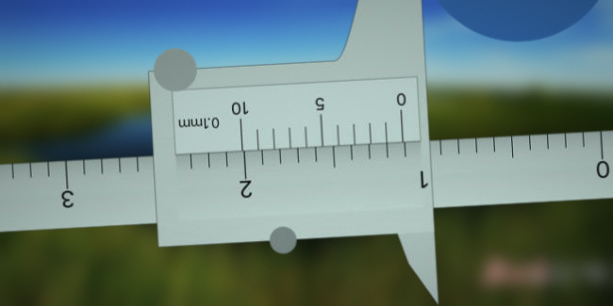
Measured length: 11.1 mm
